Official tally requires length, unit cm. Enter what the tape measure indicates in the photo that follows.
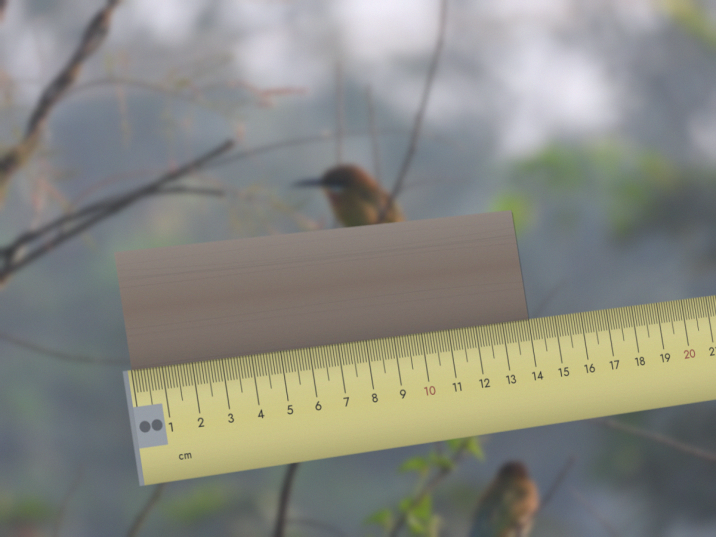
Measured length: 14 cm
